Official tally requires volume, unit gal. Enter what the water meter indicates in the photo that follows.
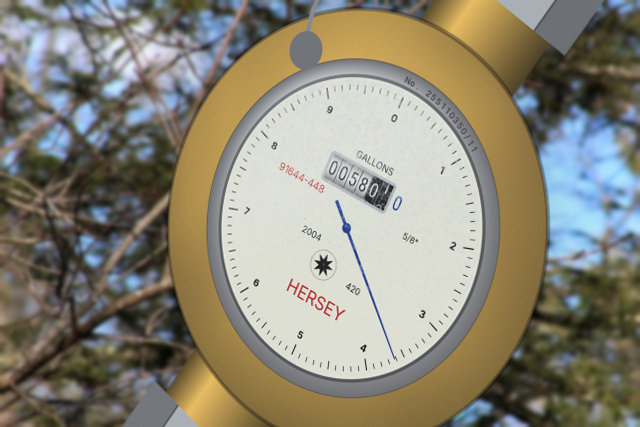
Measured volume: 58013.6 gal
